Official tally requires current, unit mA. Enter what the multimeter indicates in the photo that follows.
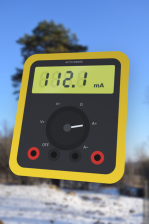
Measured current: 112.1 mA
